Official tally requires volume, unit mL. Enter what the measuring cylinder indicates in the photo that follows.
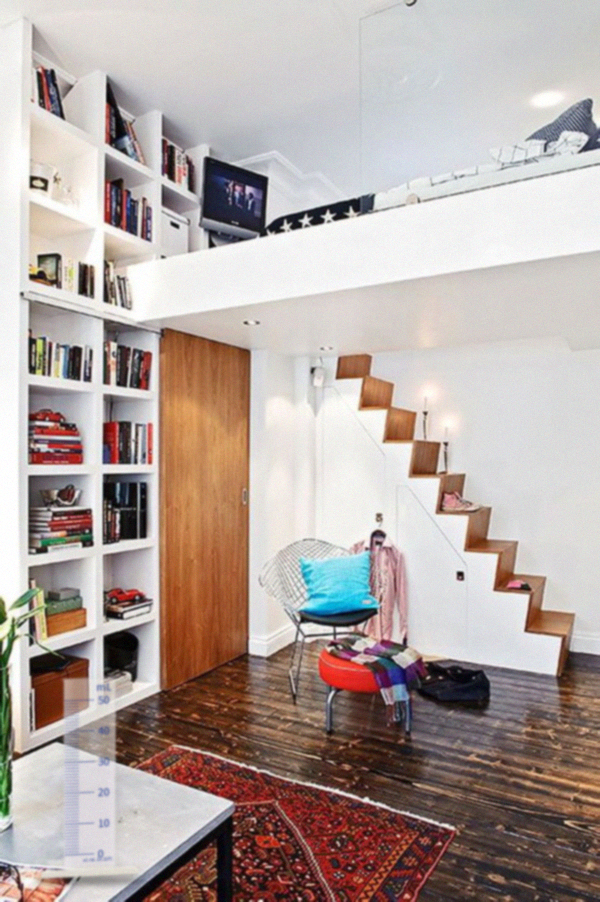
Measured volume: 30 mL
